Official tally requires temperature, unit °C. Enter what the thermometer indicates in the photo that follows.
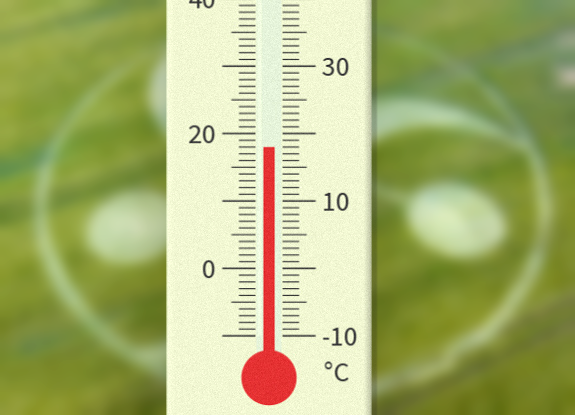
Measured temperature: 18 °C
